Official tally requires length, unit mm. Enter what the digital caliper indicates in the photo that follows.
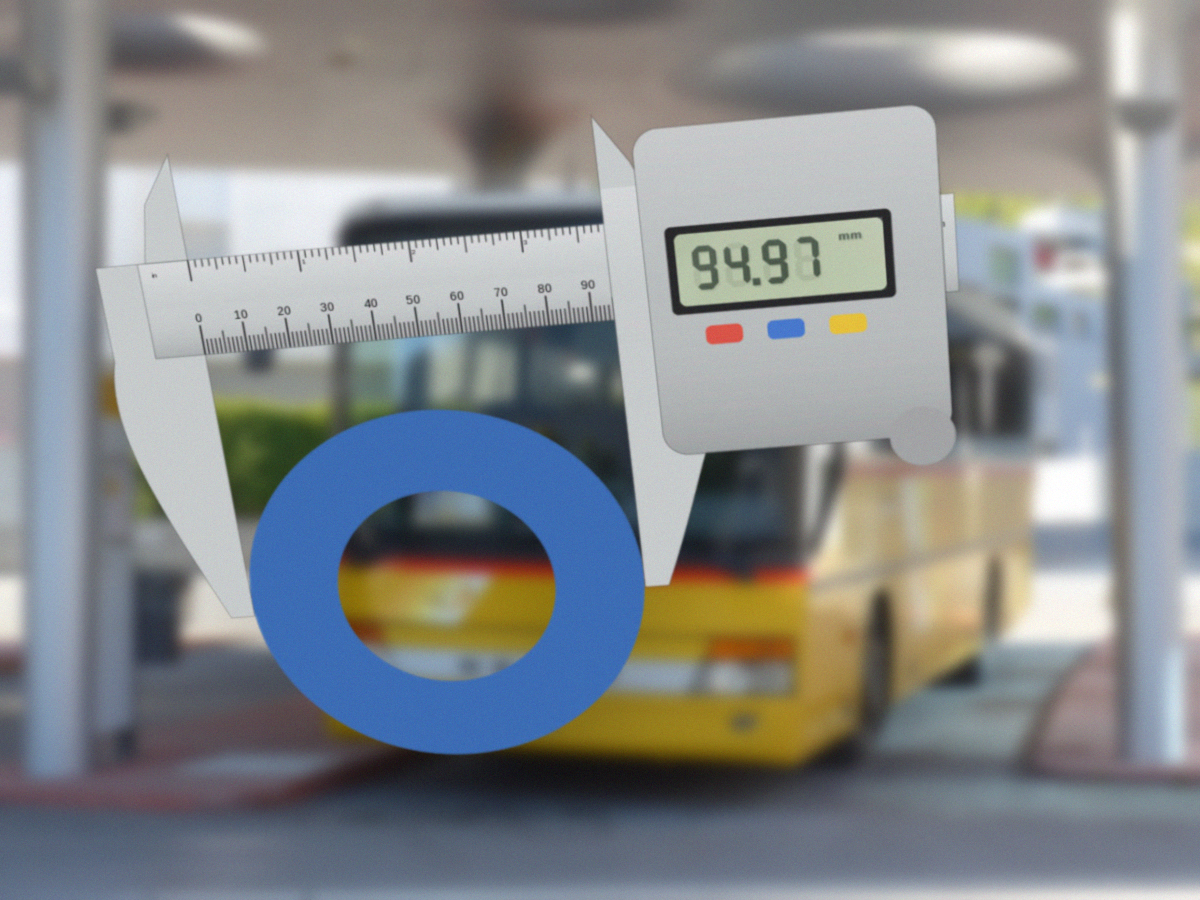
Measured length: 94.97 mm
